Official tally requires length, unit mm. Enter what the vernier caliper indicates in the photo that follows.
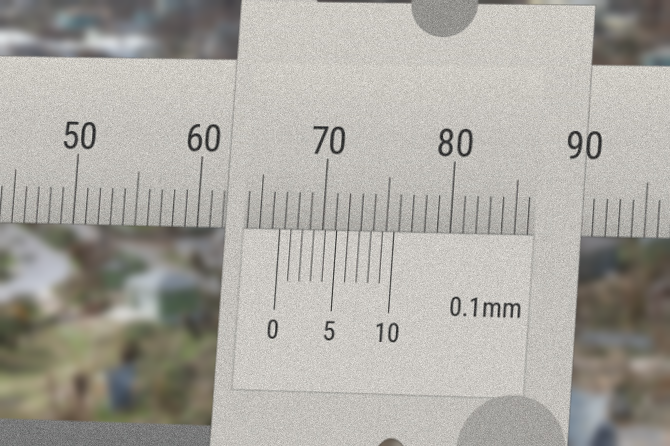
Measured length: 66.6 mm
